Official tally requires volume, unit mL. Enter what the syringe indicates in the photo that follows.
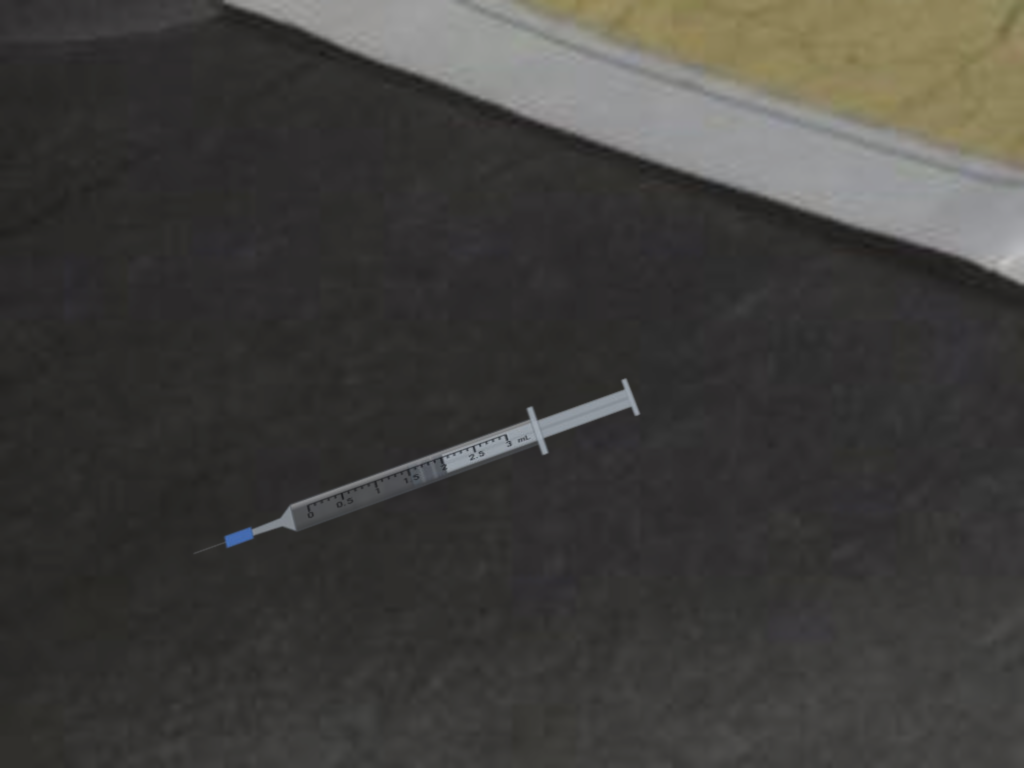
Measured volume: 1.5 mL
